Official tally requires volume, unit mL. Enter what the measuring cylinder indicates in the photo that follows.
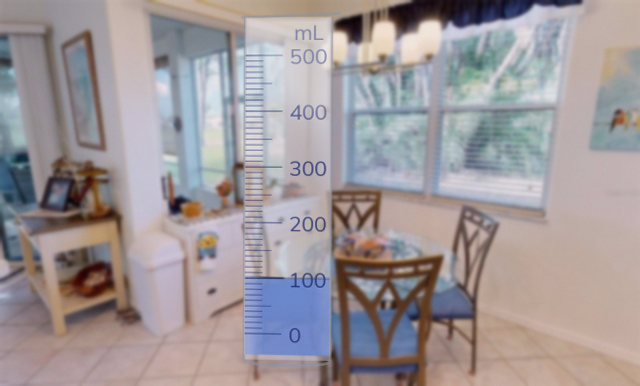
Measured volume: 100 mL
